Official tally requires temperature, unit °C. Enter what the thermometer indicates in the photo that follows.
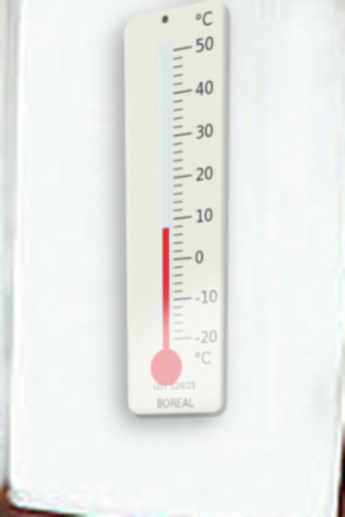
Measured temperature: 8 °C
